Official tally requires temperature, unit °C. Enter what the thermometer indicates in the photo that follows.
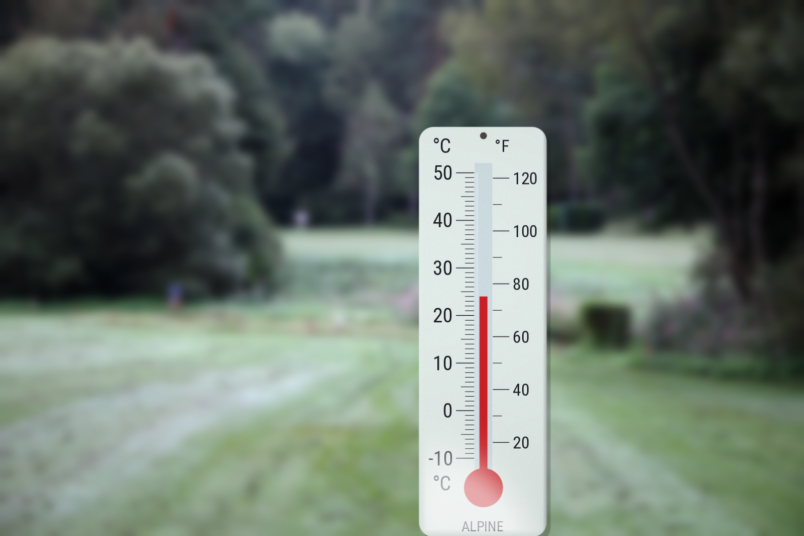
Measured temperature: 24 °C
